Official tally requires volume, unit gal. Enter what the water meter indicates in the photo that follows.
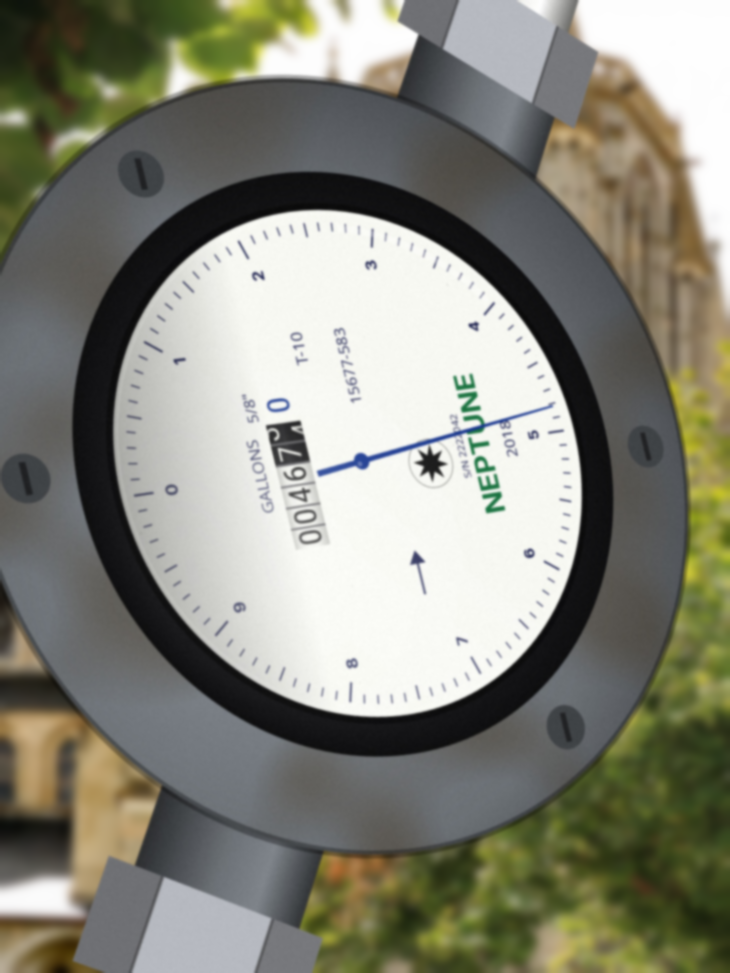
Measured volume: 46734.8 gal
